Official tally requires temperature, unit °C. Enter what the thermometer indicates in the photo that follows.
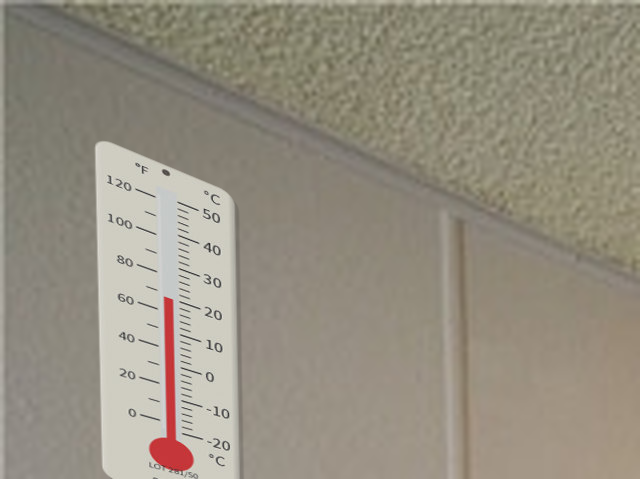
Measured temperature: 20 °C
